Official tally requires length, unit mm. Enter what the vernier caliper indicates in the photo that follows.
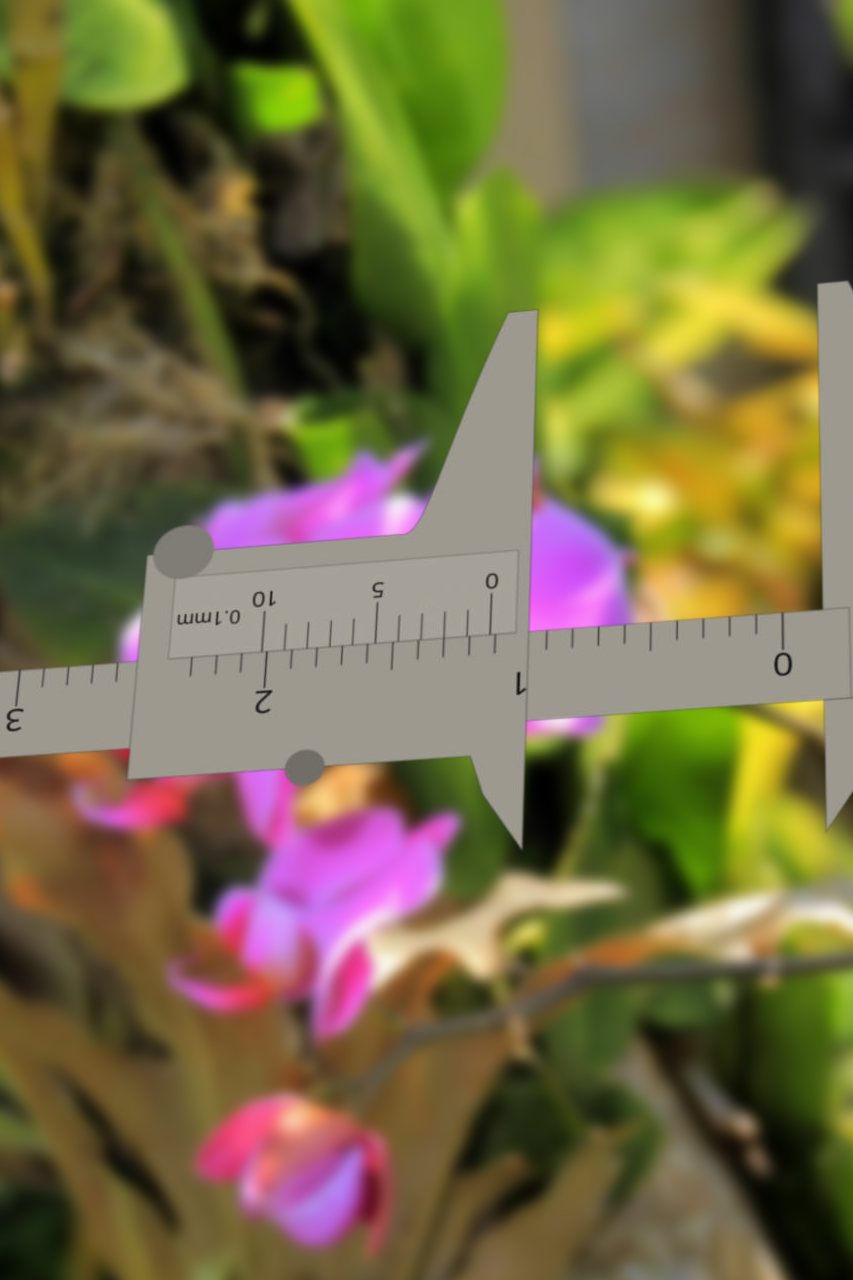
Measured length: 11.2 mm
